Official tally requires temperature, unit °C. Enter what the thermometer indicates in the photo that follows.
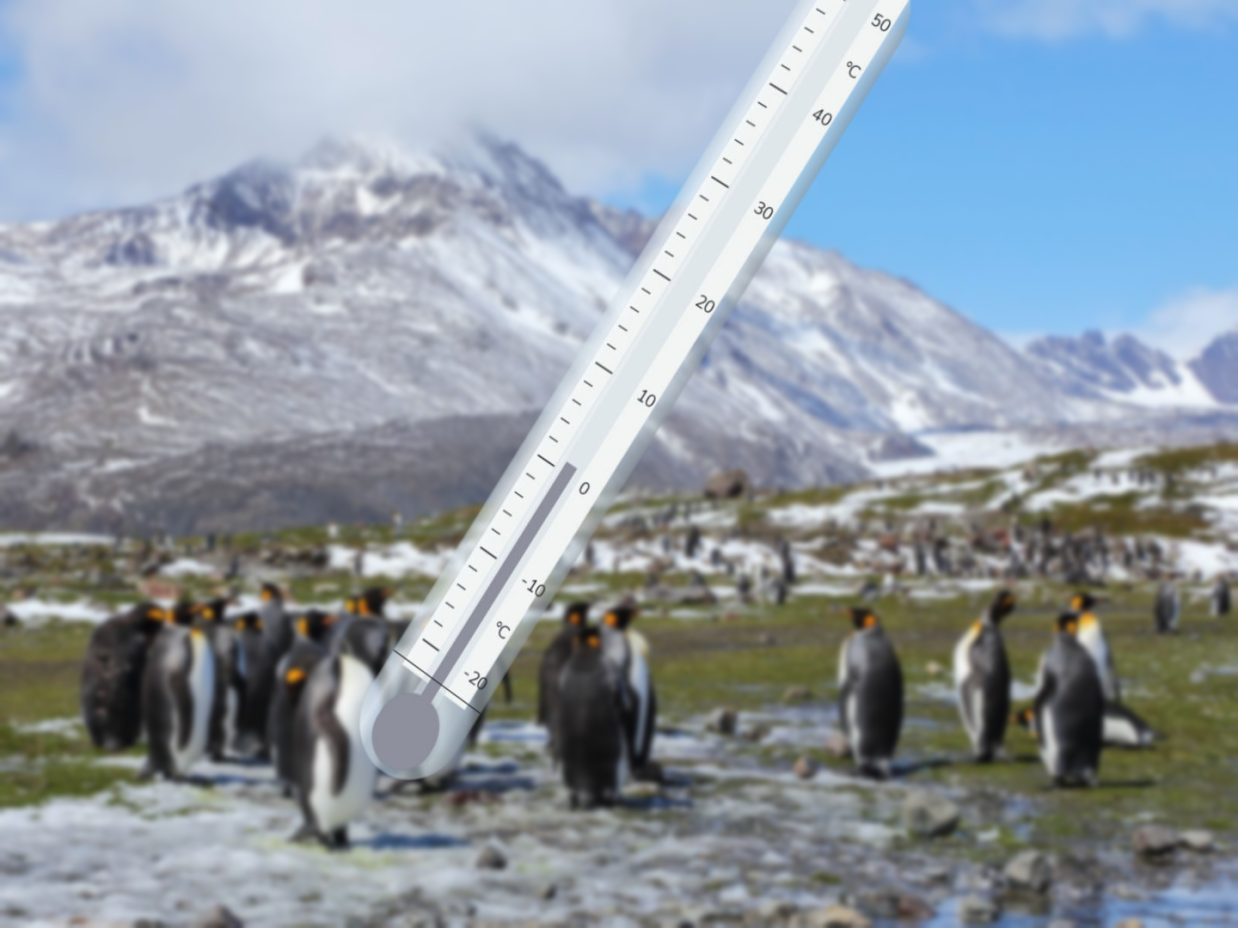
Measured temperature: 1 °C
